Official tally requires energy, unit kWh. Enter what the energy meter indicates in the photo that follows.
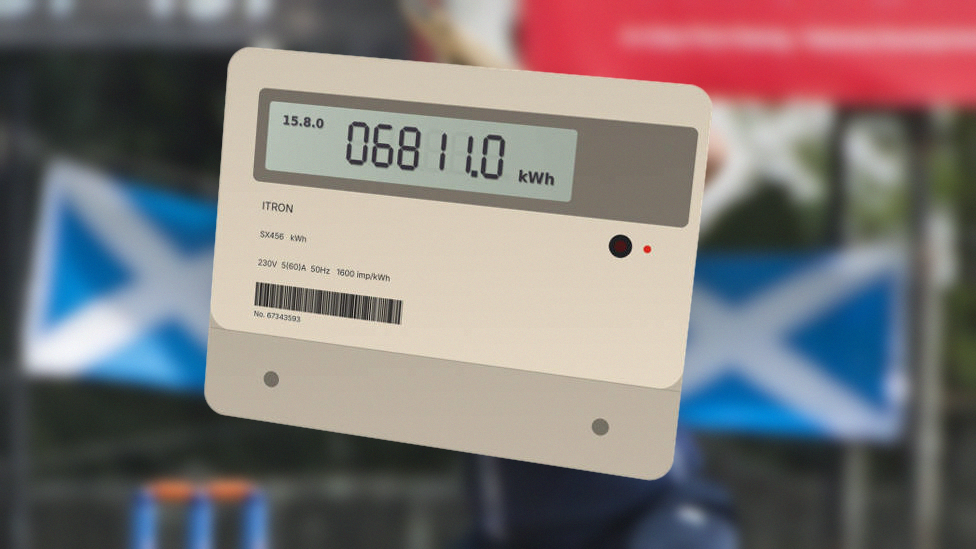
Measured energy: 6811.0 kWh
